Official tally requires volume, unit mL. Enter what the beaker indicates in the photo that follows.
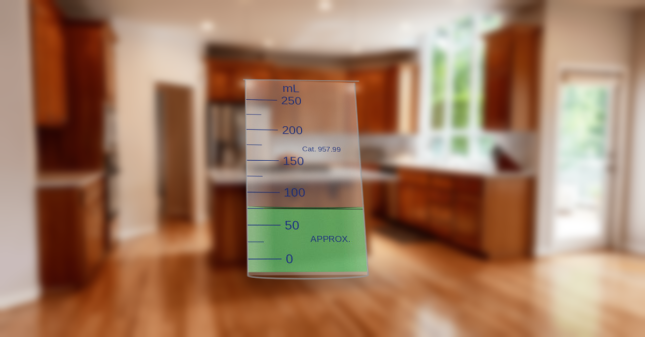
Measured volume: 75 mL
